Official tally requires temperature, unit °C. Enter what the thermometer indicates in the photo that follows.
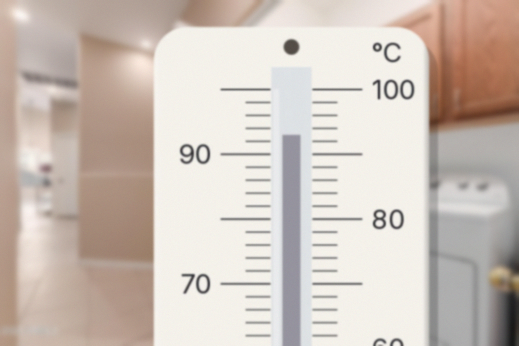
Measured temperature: 93 °C
